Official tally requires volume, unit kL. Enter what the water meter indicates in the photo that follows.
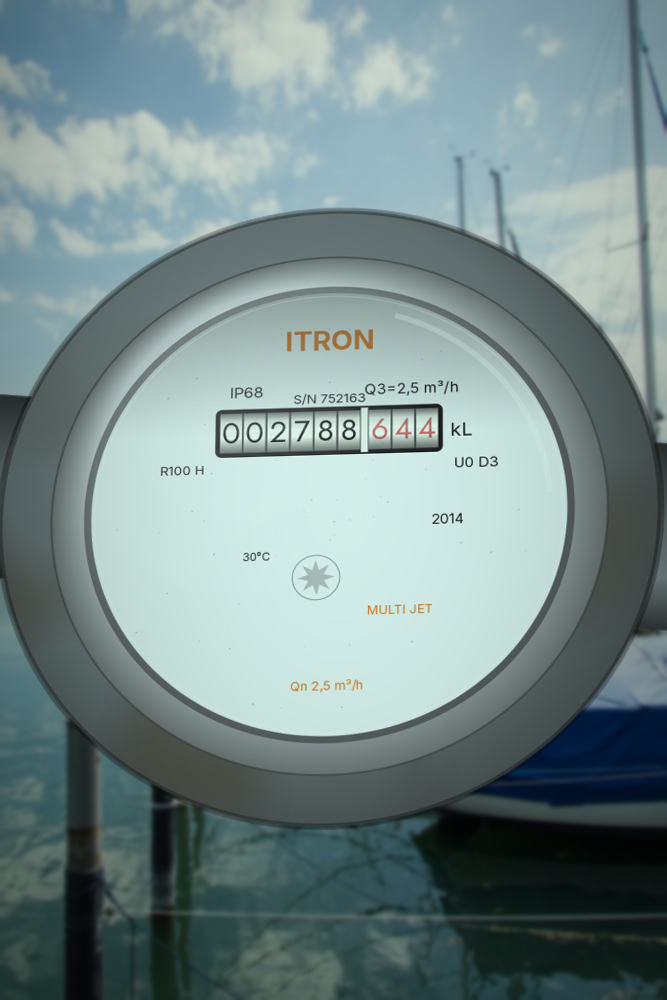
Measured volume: 2788.644 kL
